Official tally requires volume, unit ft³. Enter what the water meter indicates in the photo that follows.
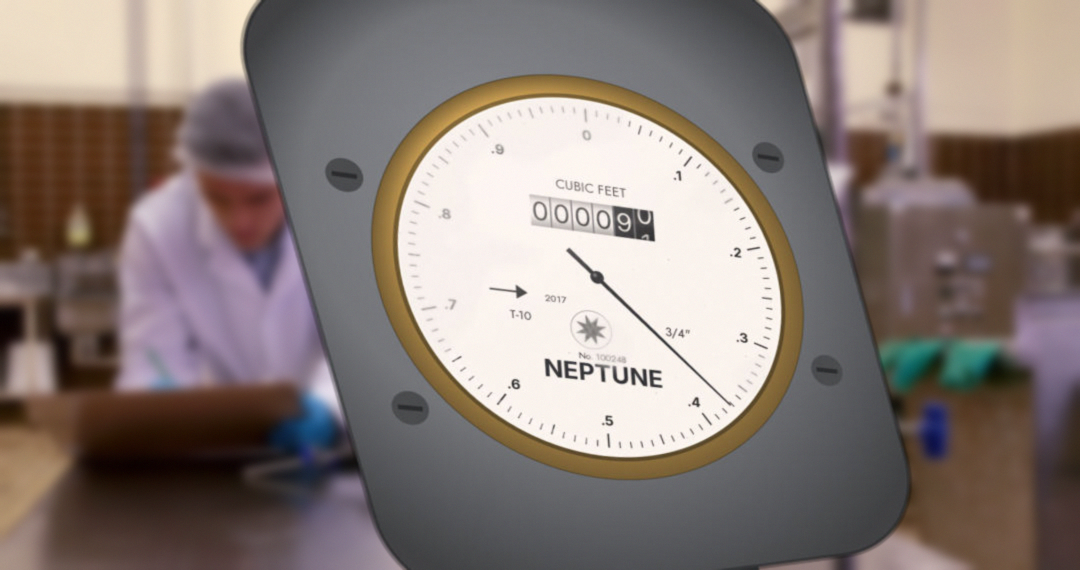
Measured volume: 90.37 ft³
